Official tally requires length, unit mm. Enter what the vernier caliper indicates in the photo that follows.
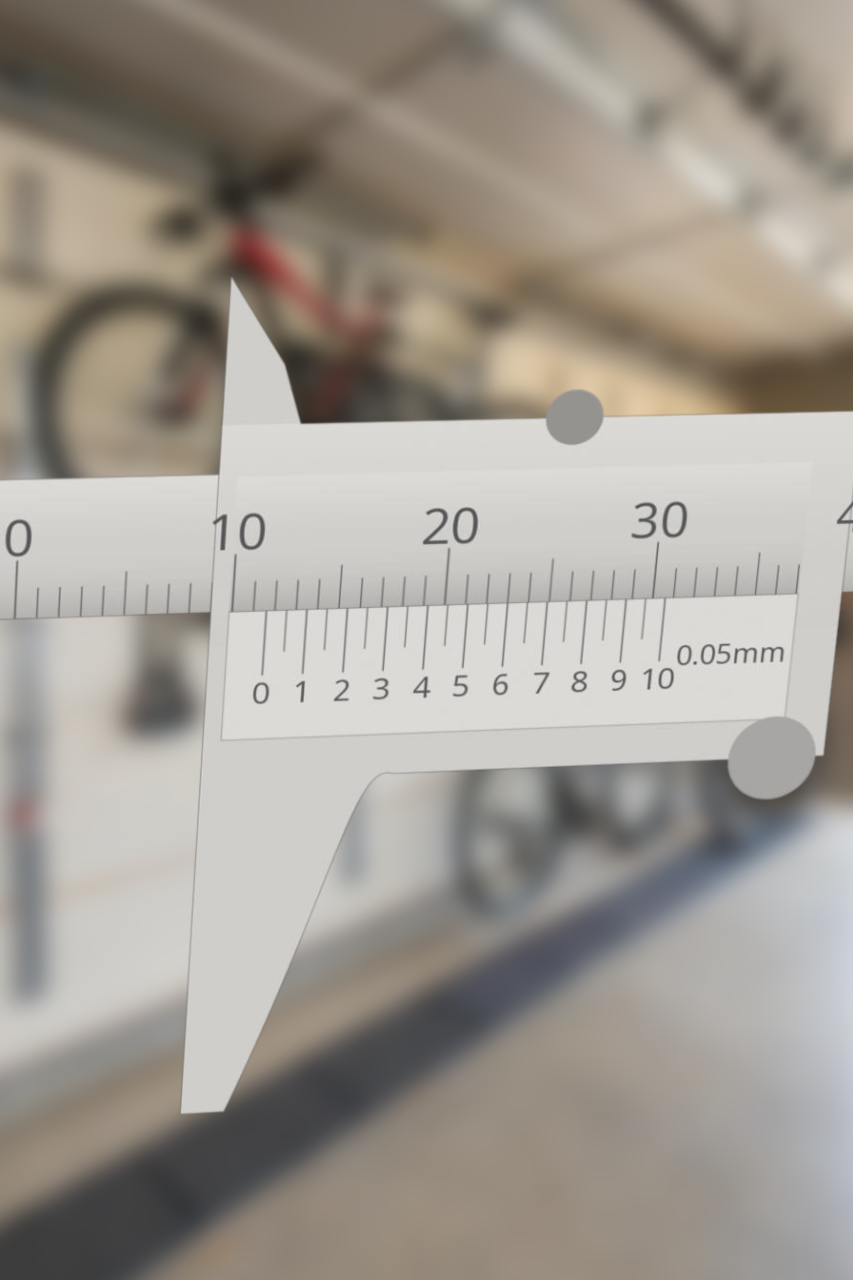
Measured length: 11.6 mm
